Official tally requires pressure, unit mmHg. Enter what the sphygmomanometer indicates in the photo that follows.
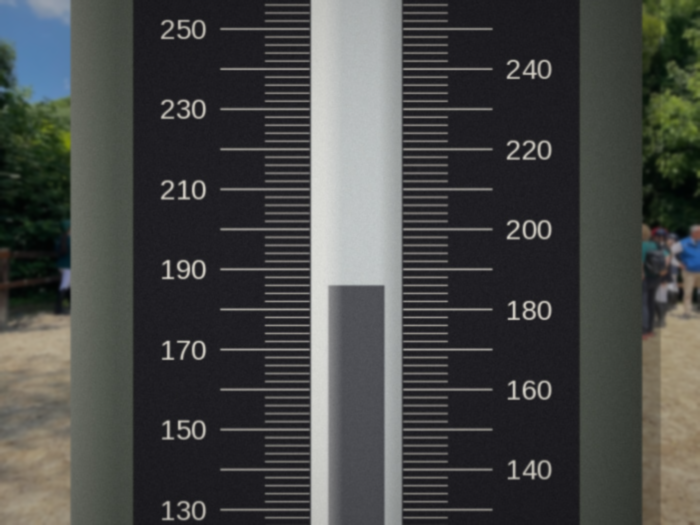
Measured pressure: 186 mmHg
